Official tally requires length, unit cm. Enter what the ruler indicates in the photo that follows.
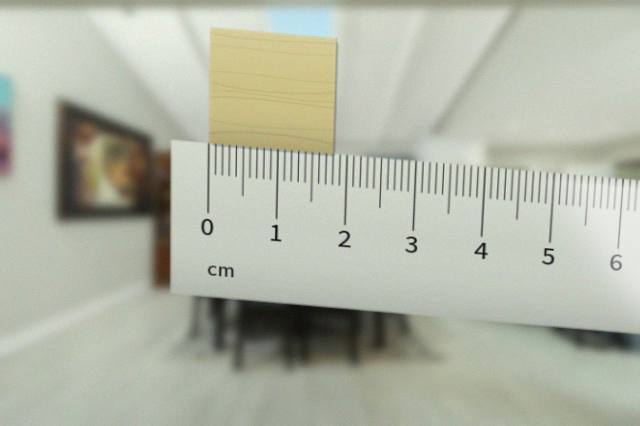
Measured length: 1.8 cm
